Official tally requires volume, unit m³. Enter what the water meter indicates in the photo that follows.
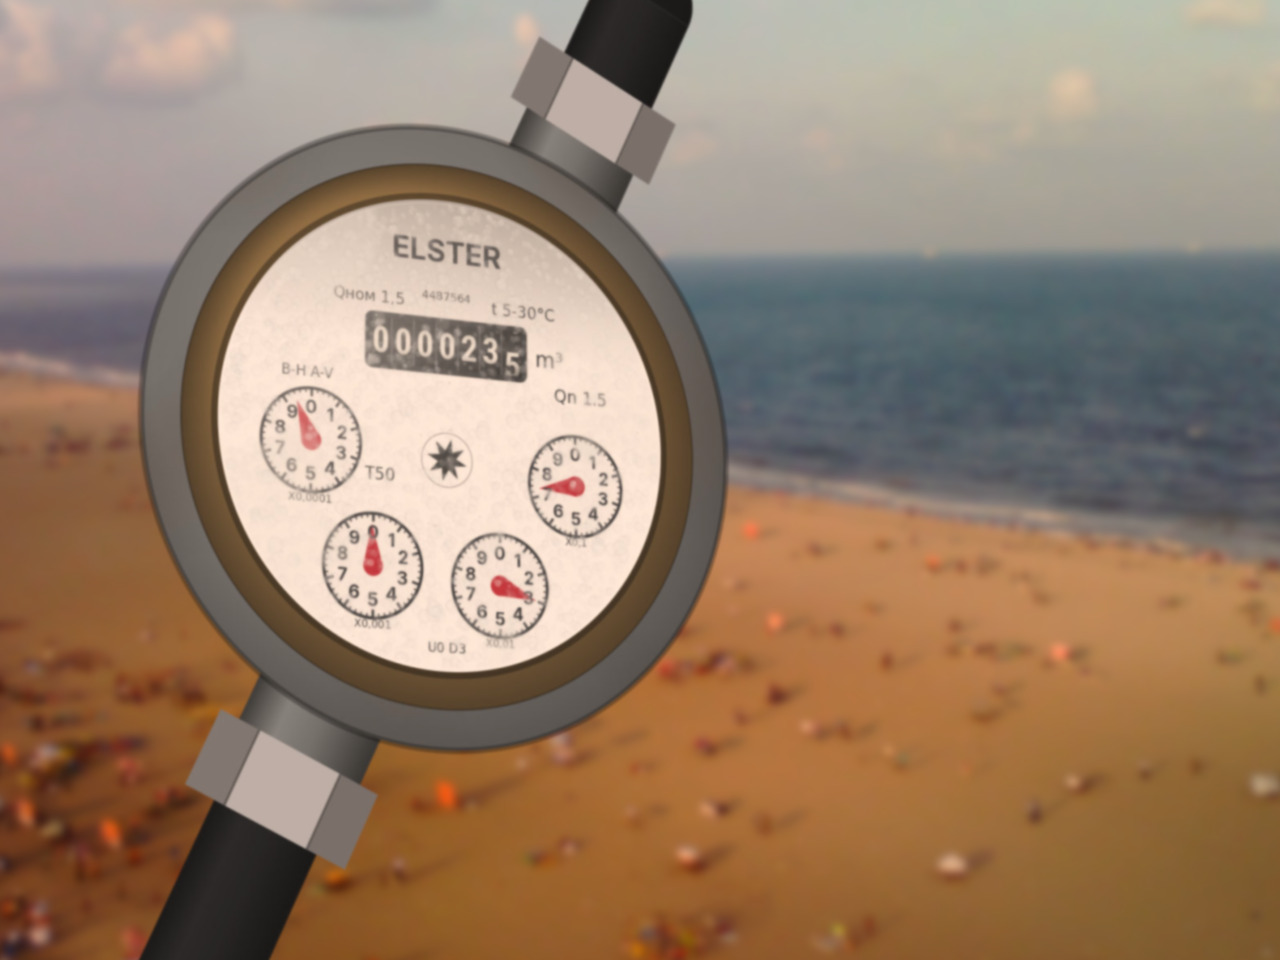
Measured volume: 234.7299 m³
